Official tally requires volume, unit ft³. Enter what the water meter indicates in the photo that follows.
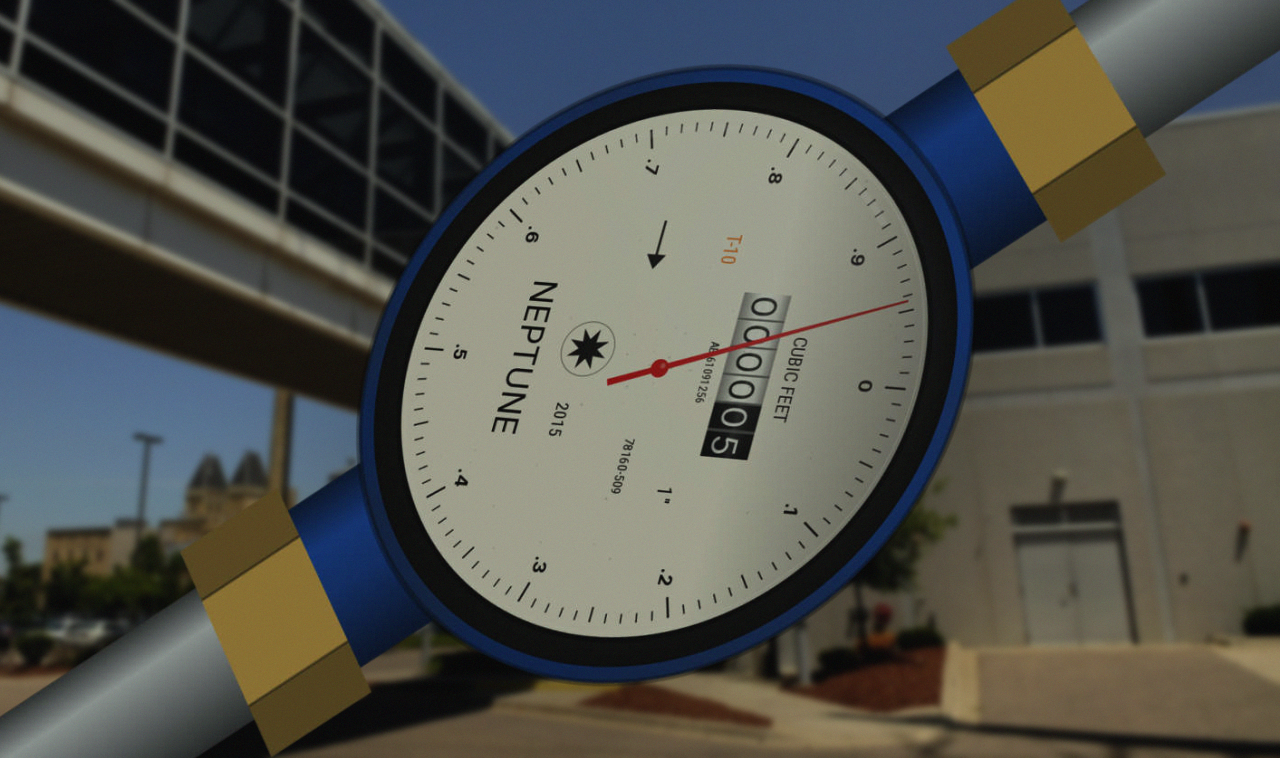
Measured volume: 4.94 ft³
